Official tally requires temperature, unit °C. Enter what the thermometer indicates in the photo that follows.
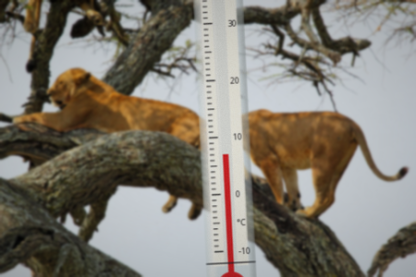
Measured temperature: 7 °C
